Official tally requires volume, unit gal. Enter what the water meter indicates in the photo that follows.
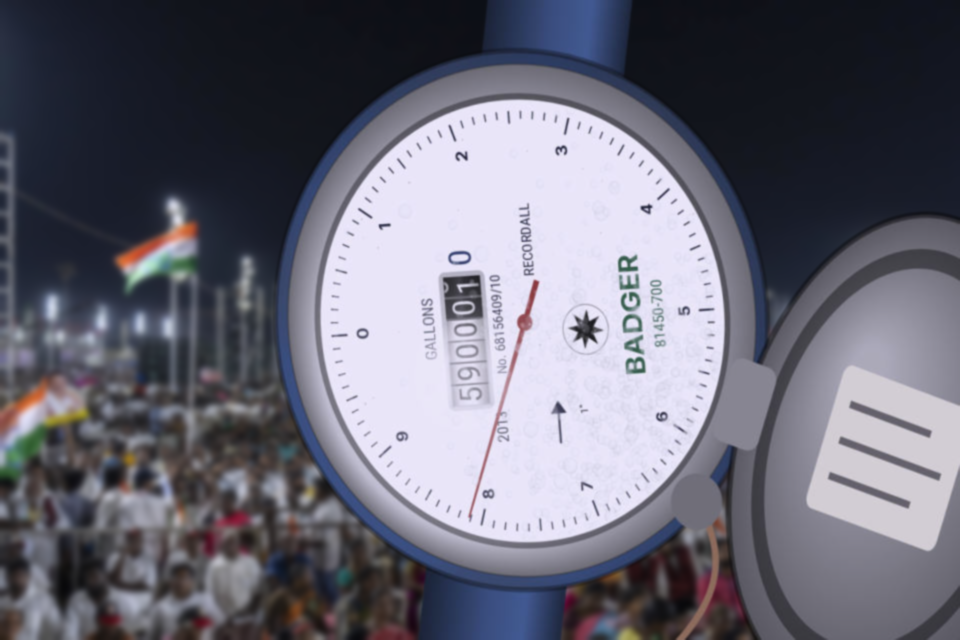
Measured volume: 5900008.1 gal
